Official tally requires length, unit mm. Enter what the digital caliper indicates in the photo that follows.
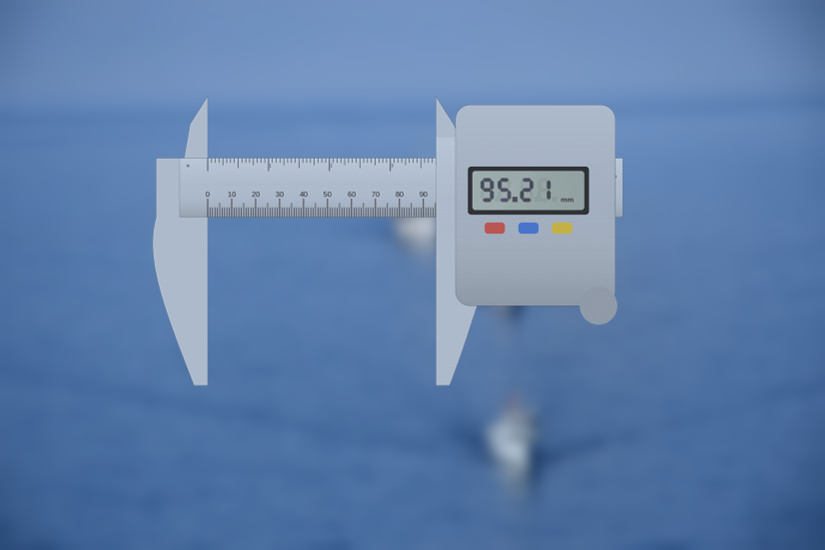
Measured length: 95.21 mm
